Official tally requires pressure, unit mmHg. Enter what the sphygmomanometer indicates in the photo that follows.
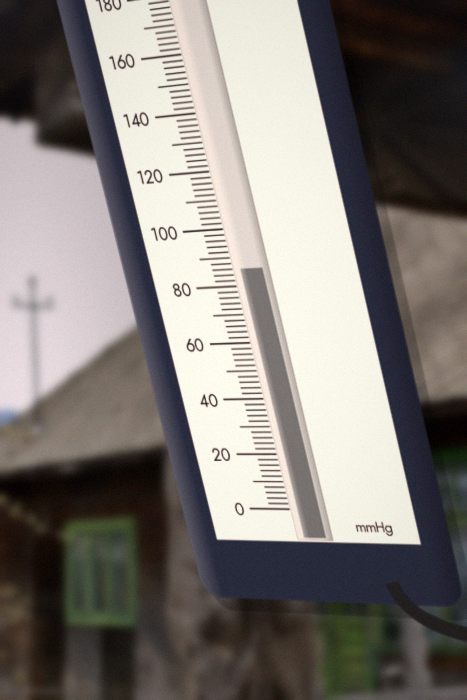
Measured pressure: 86 mmHg
